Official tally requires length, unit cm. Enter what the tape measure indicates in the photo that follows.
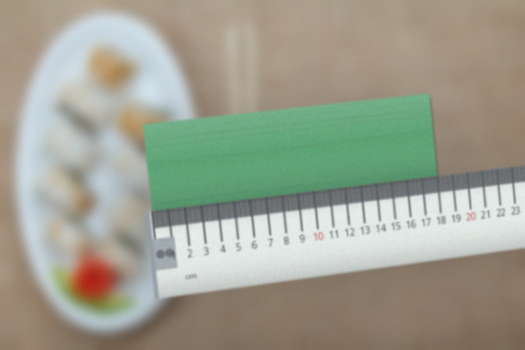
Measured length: 18 cm
